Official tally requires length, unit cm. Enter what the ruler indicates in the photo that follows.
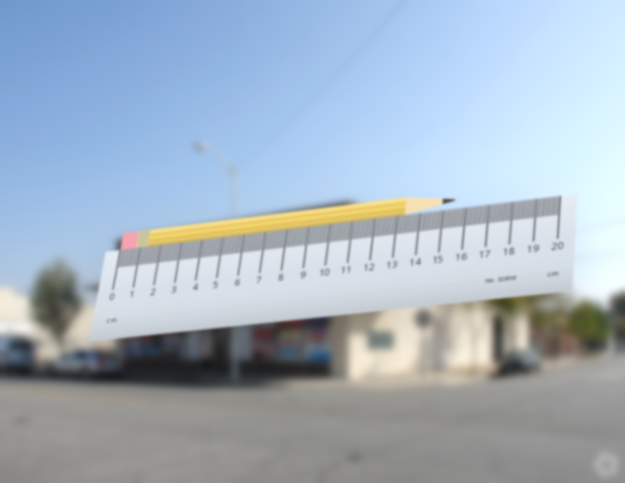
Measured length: 15.5 cm
